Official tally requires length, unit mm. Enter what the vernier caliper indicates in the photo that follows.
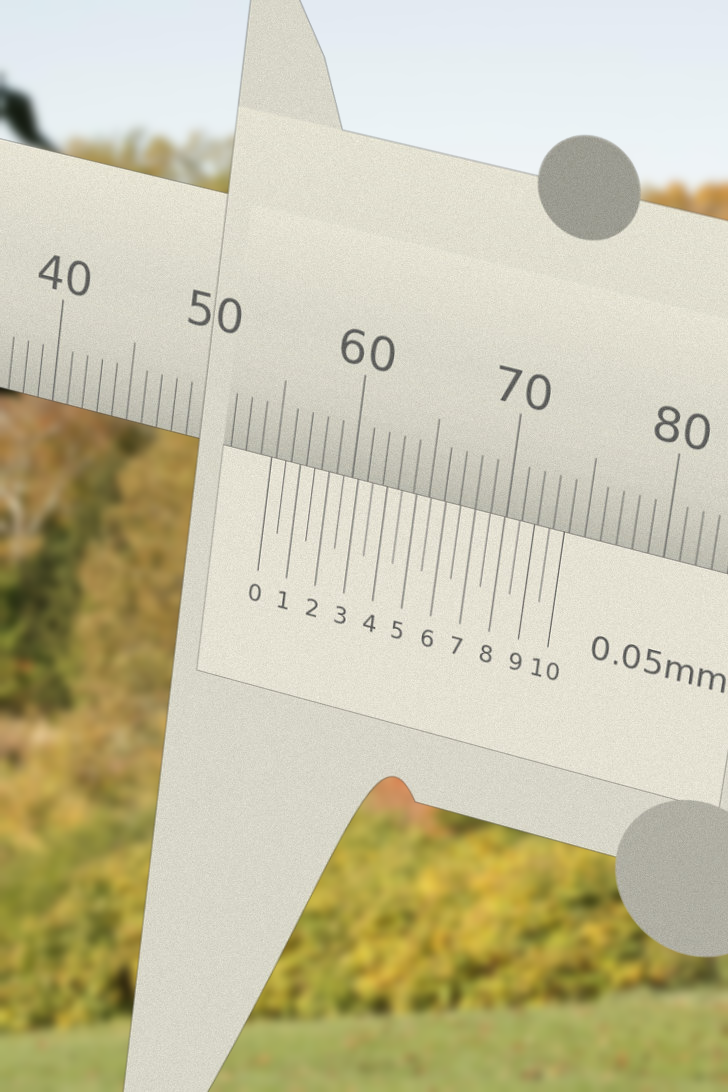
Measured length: 54.7 mm
